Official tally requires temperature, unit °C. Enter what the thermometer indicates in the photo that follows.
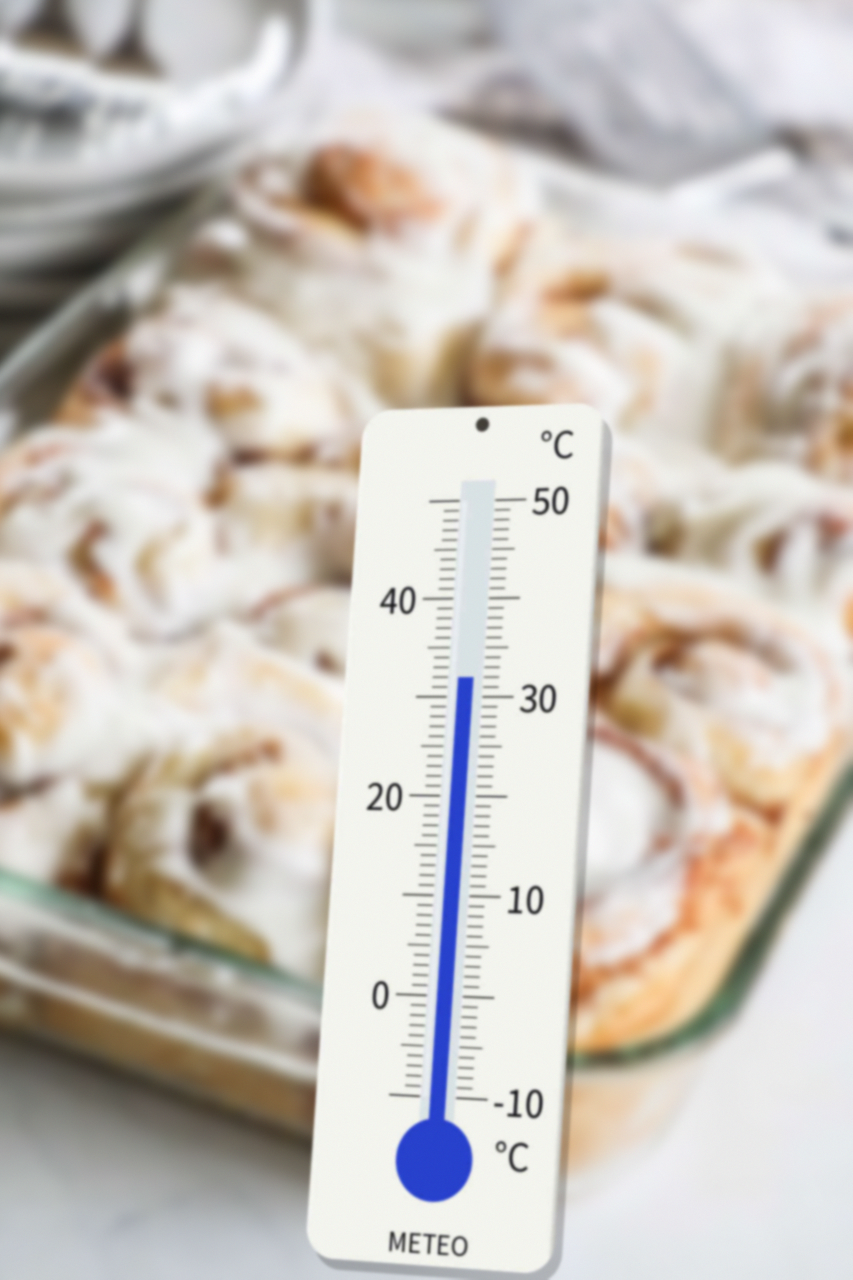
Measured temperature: 32 °C
